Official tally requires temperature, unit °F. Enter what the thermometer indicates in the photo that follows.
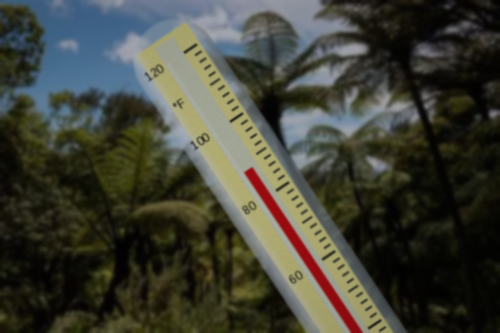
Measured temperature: 88 °F
